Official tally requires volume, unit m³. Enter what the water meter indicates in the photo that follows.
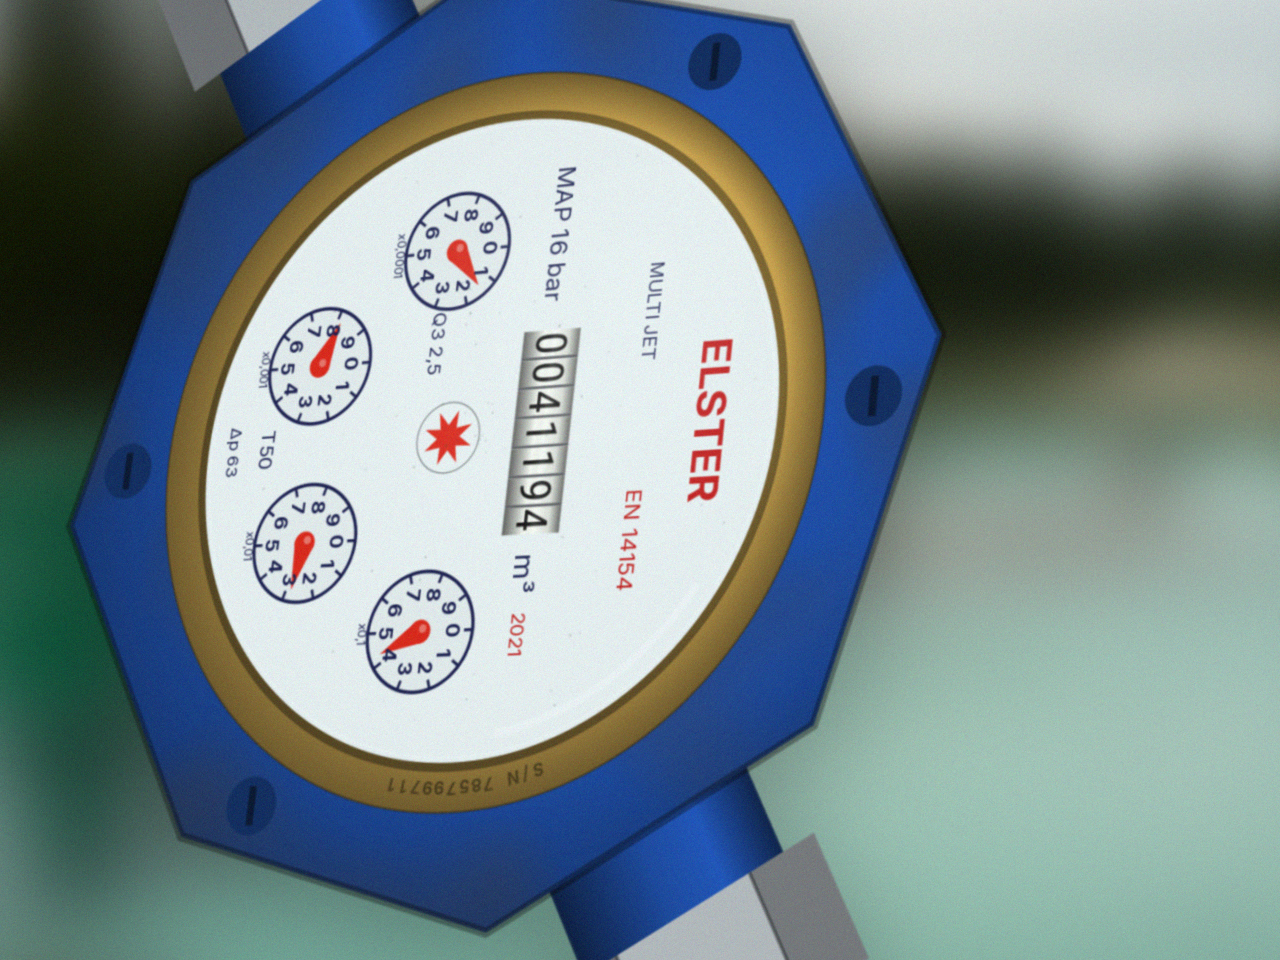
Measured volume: 41194.4281 m³
